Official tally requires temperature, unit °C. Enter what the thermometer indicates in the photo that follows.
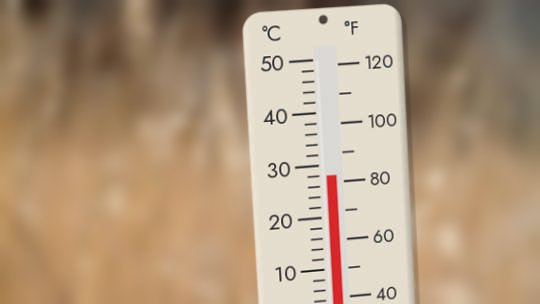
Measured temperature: 28 °C
